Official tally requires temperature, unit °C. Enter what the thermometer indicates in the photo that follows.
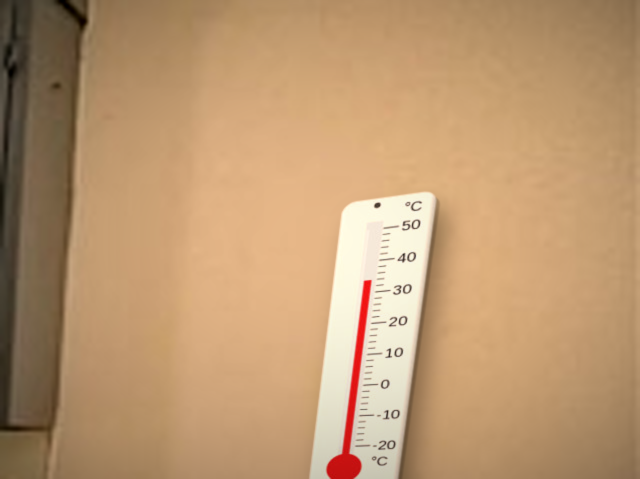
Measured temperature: 34 °C
